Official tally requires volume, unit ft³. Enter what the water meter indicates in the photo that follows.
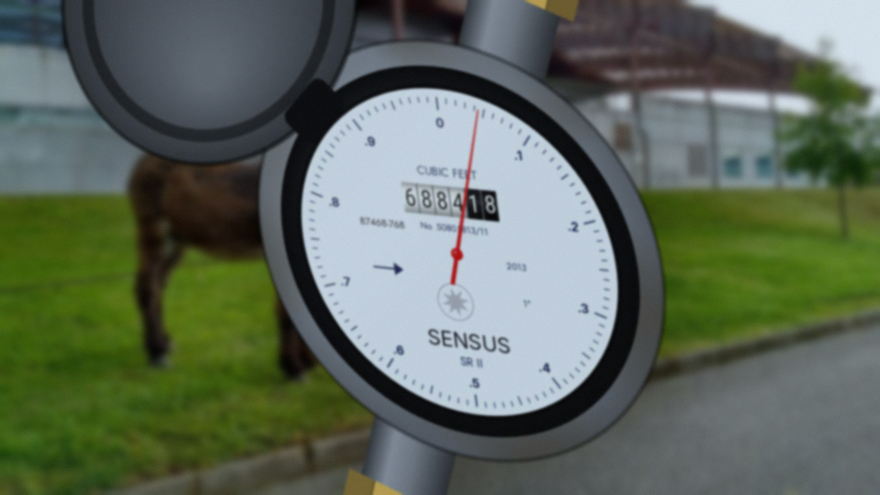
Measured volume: 688418.04 ft³
